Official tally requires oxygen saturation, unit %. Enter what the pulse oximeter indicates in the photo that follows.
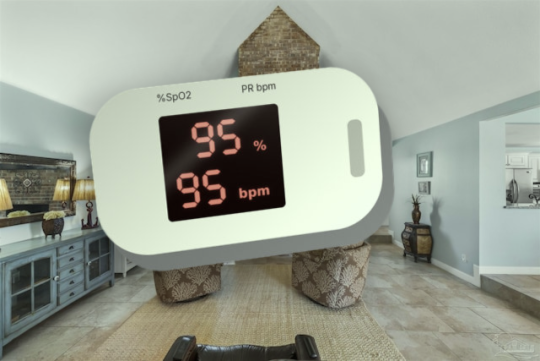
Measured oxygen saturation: 95 %
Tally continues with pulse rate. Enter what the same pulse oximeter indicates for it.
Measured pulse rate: 95 bpm
